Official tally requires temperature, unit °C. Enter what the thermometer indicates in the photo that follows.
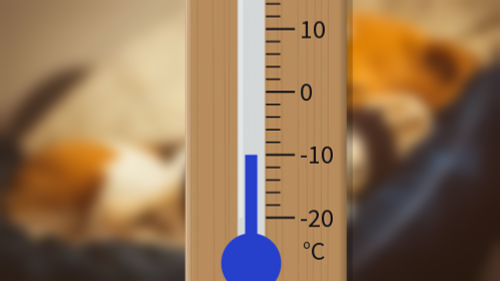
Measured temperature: -10 °C
